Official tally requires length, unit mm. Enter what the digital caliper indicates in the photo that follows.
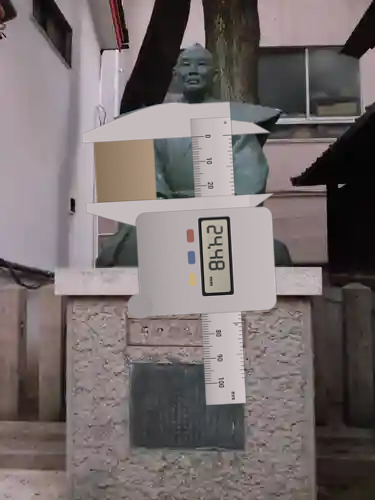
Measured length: 24.48 mm
